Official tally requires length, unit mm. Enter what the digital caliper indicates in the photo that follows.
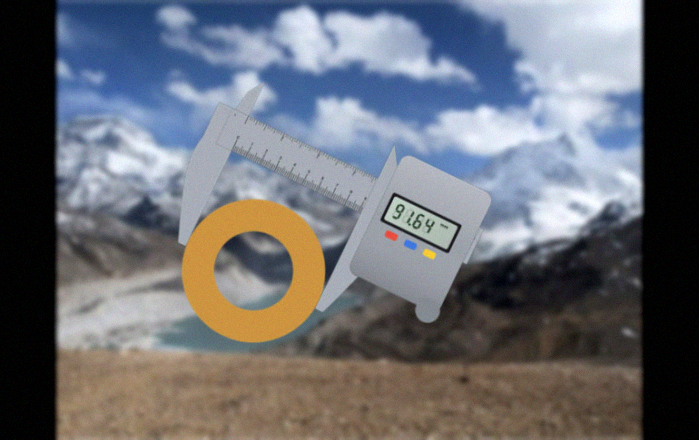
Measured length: 91.64 mm
